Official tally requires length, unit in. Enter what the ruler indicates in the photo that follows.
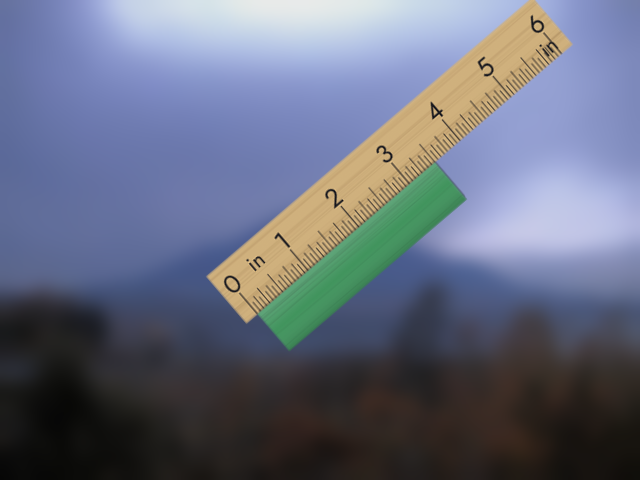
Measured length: 3.5 in
